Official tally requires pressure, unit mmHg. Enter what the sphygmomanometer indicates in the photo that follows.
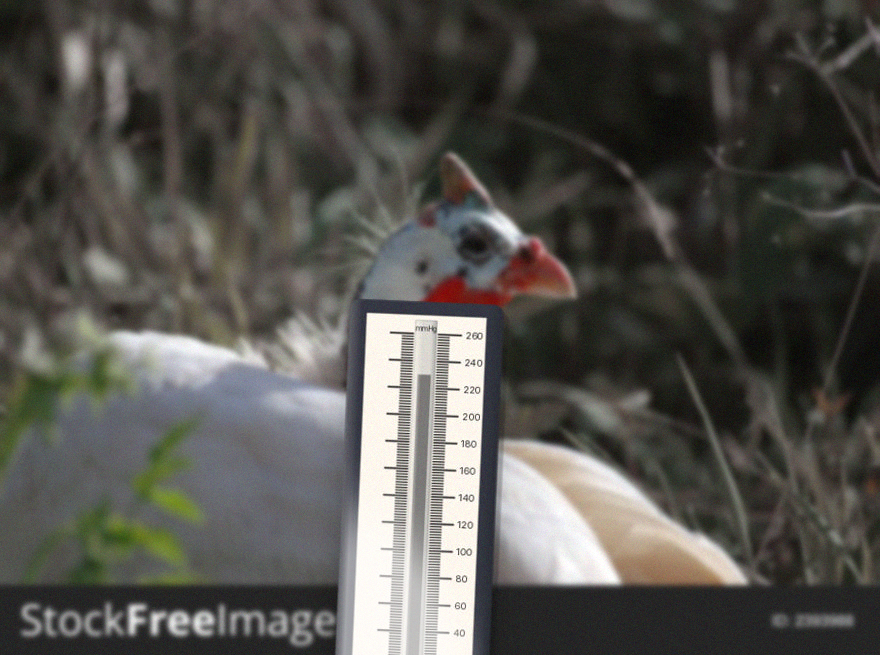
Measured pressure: 230 mmHg
